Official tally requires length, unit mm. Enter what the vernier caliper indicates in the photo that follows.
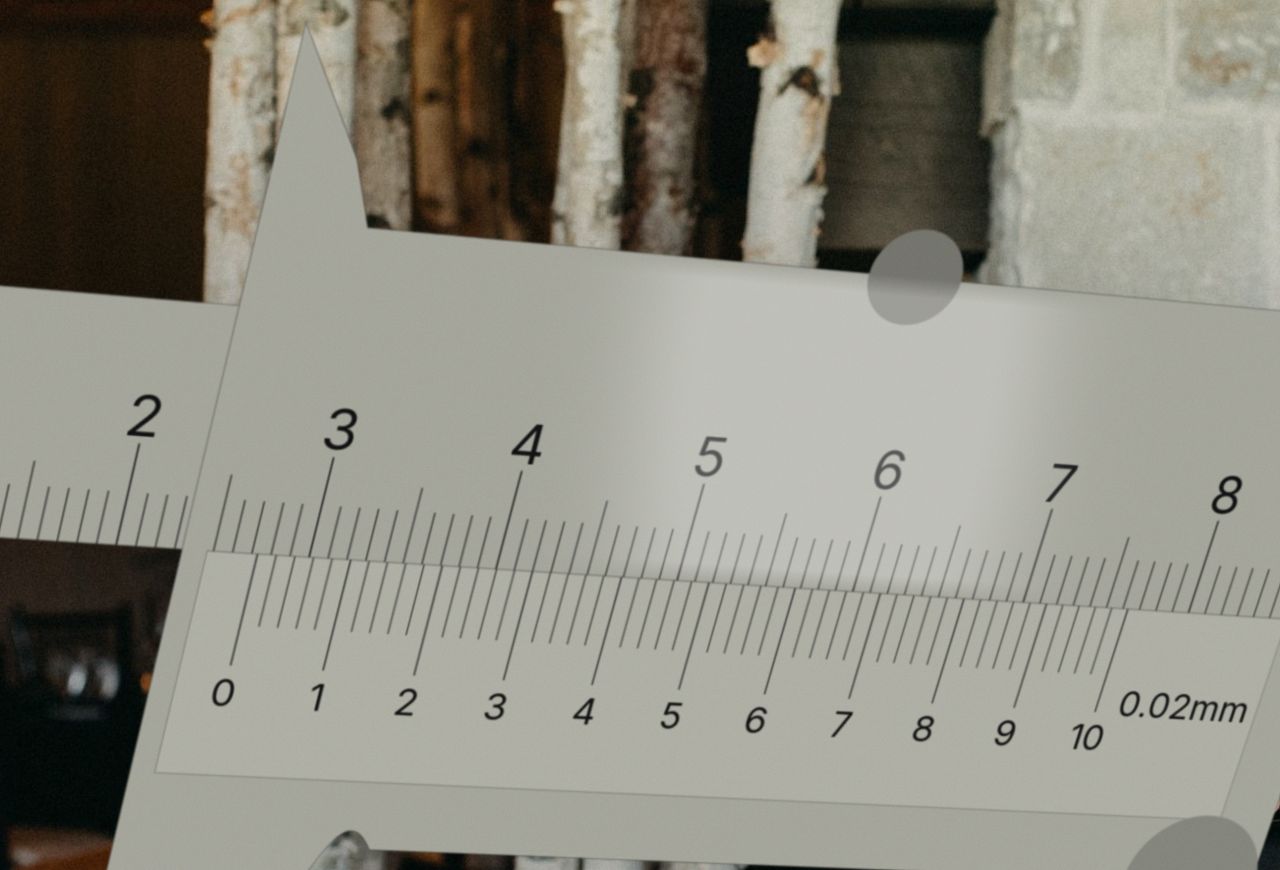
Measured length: 27.3 mm
